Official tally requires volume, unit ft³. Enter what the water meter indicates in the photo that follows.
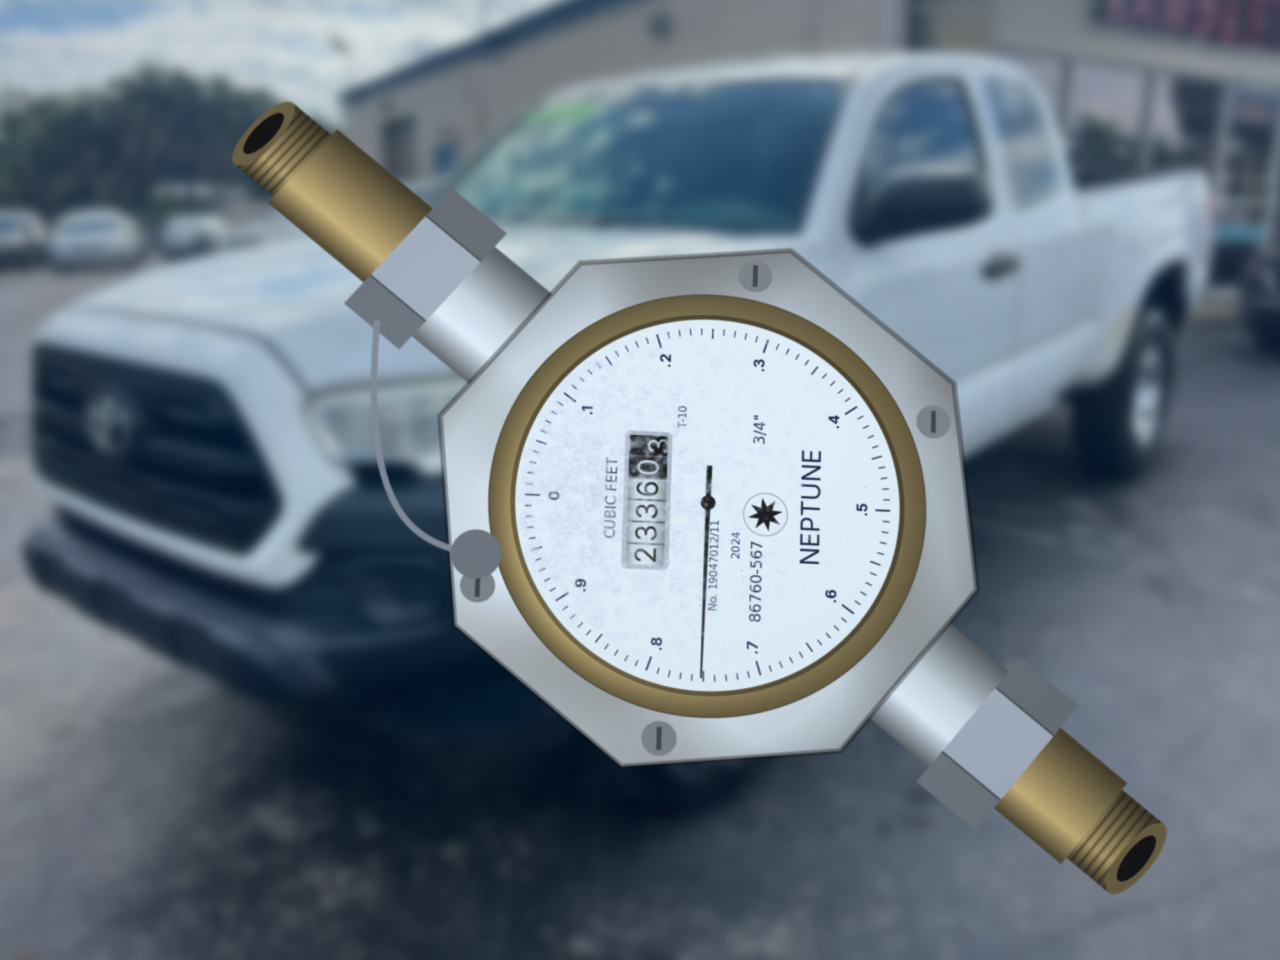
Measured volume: 233602.75 ft³
